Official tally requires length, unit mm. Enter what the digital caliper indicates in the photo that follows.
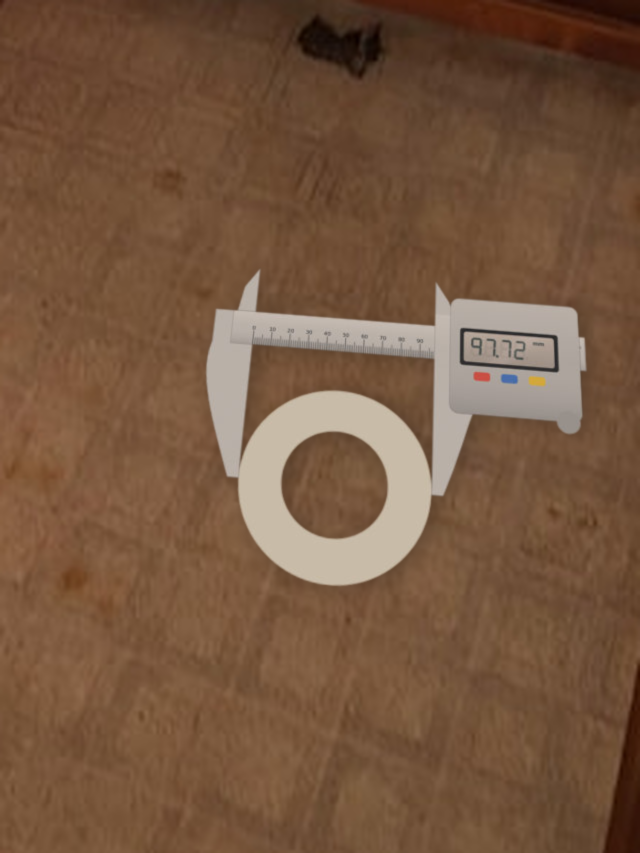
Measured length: 97.72 mm
